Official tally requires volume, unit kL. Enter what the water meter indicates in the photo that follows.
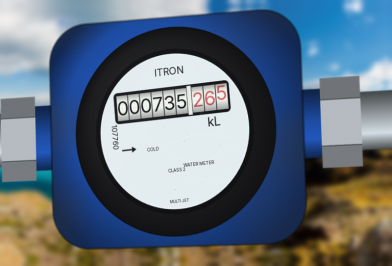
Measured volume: 735.265 kL
